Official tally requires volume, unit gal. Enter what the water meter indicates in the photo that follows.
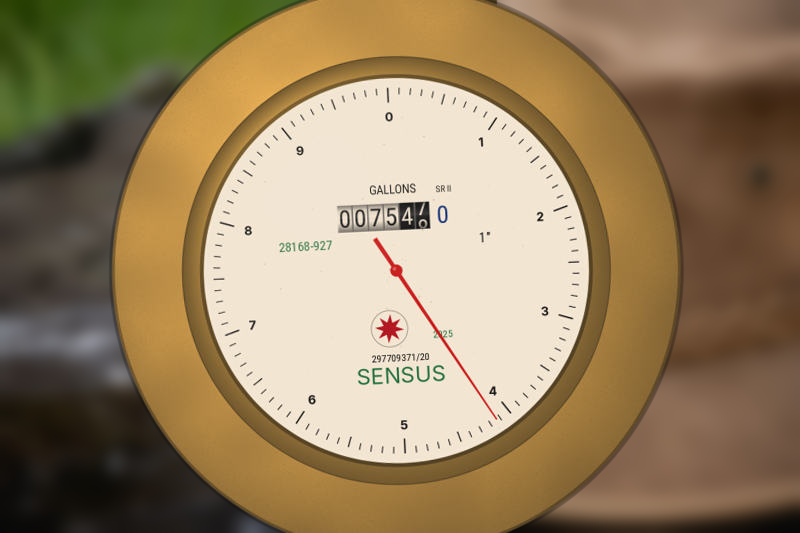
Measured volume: 75474.1 gal
